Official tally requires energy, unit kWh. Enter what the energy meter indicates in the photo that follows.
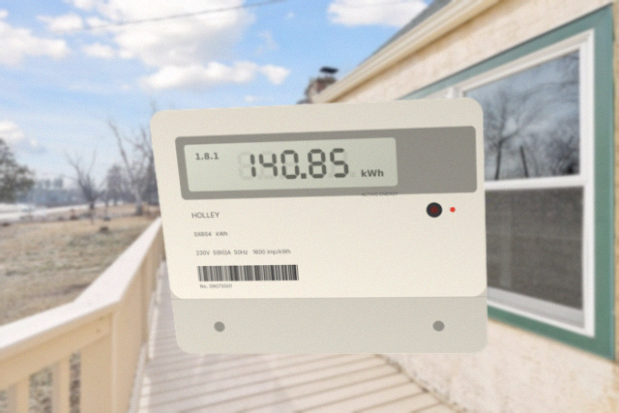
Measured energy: 140.85 kWh
